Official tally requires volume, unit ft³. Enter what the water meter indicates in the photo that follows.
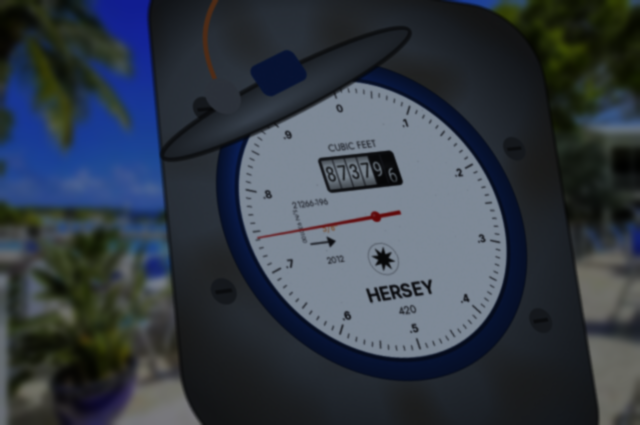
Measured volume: 873795.74 ft³
